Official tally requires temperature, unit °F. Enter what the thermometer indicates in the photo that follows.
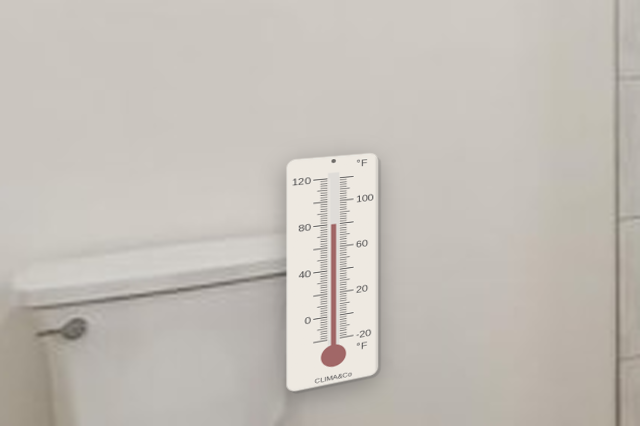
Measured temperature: 80 °F
